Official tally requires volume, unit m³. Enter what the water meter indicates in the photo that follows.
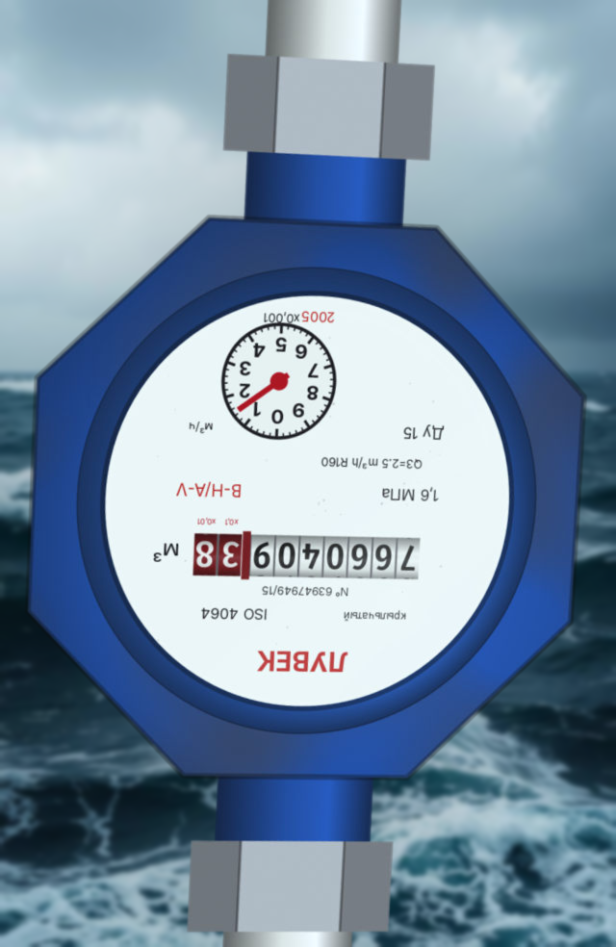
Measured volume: 7660409.381 m³
